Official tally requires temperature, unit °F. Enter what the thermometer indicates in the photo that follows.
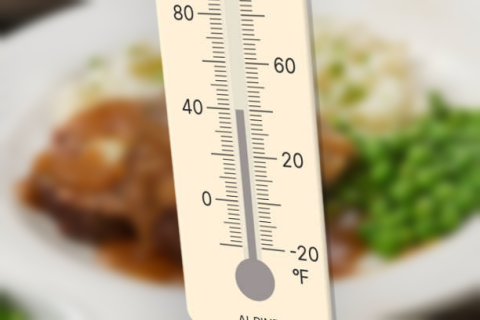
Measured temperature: 40 °F
